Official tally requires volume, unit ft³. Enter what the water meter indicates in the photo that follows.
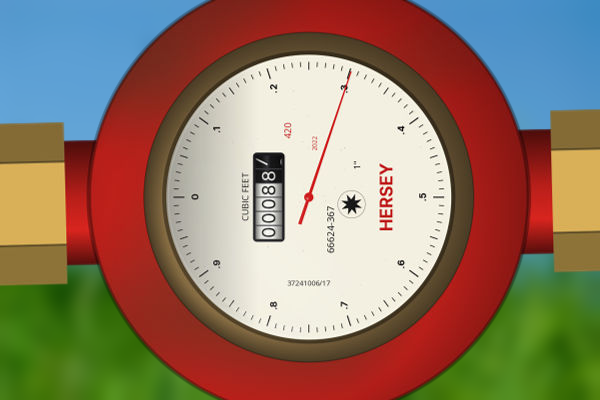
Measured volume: 887.30 ft³
